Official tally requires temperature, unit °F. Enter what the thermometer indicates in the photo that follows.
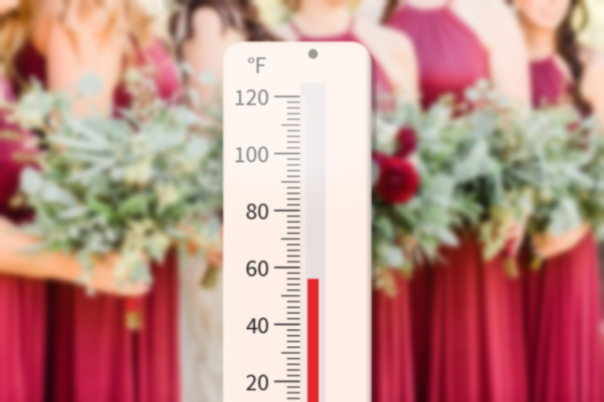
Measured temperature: 56 °F
